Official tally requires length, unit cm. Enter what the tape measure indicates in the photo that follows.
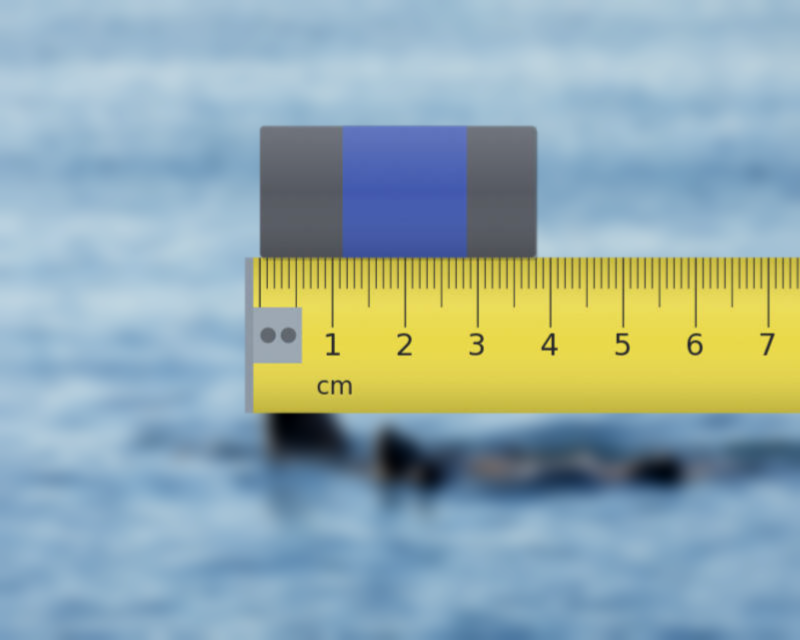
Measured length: 3.8 cm
